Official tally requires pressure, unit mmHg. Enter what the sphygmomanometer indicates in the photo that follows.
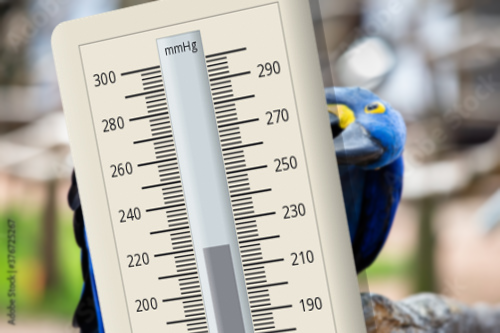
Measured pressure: 220 mmHg
